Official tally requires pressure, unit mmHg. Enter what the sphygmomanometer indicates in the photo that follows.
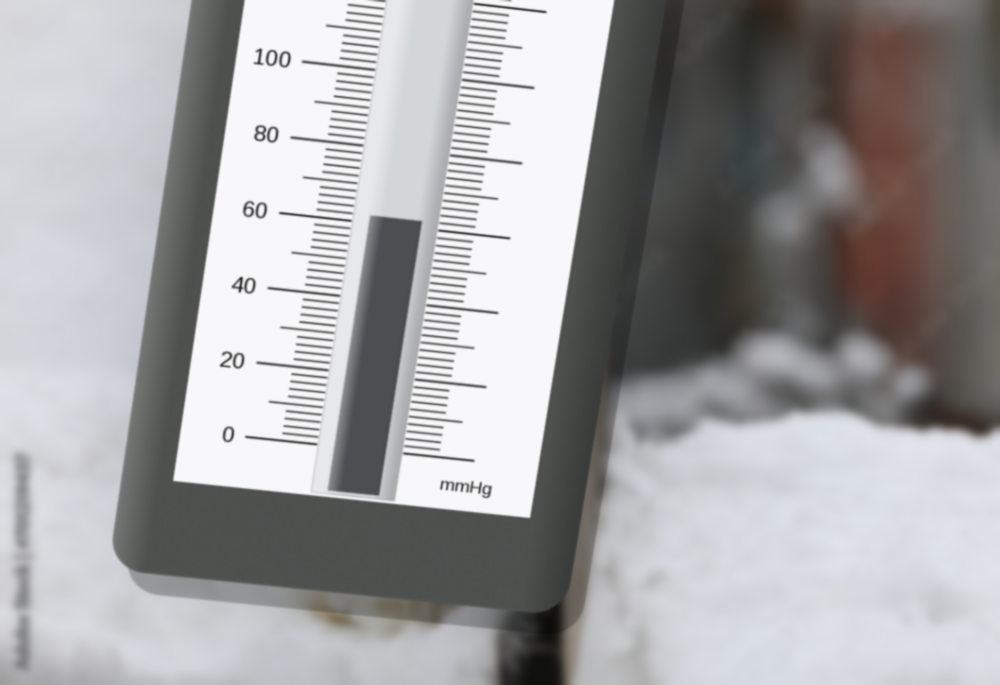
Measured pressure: 62 mmHg
